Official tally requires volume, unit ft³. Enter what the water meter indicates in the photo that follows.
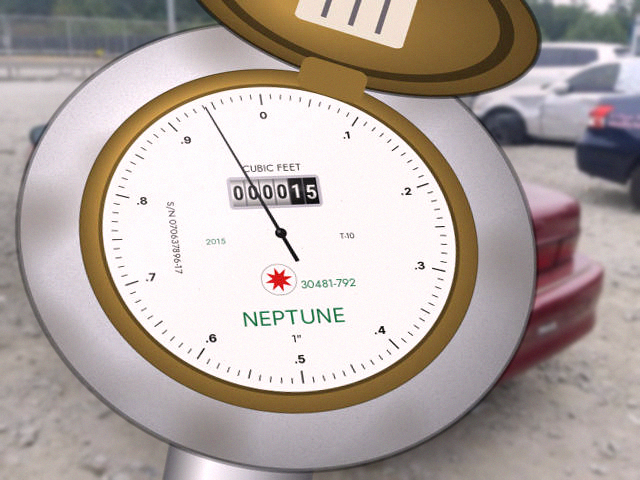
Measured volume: 14.94 ft³
